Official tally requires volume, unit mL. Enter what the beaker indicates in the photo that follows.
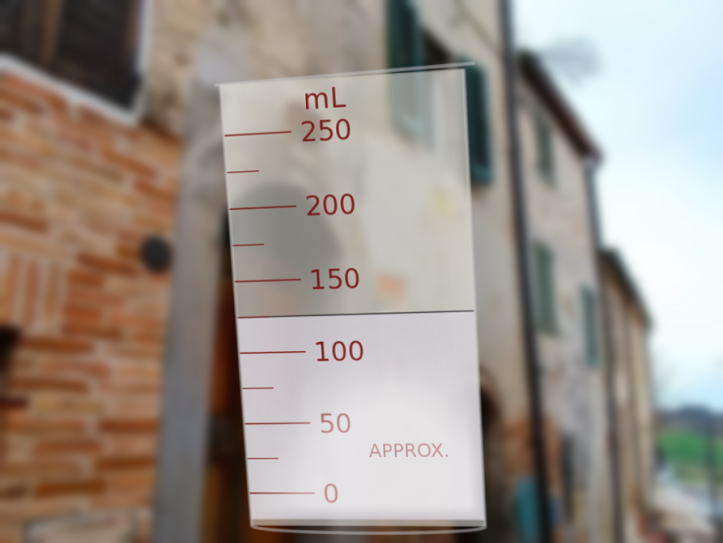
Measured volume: 125 mL
